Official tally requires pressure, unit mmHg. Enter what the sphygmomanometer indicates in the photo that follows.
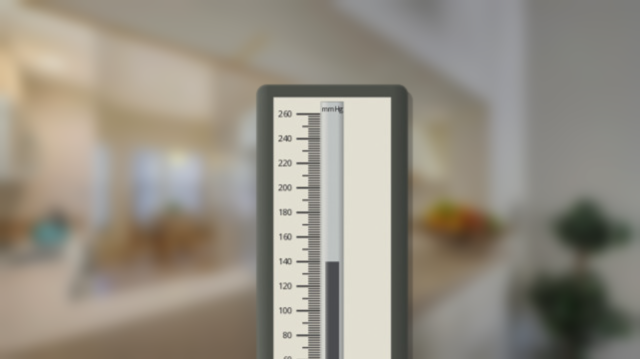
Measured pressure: 140 mmHg
